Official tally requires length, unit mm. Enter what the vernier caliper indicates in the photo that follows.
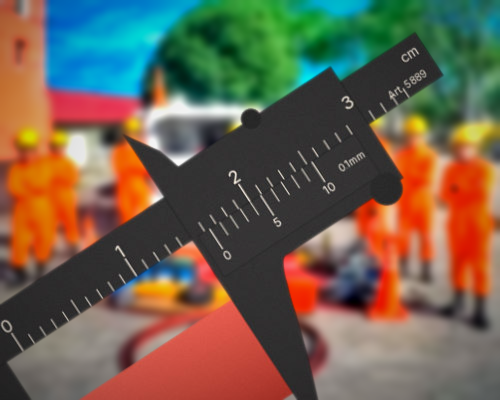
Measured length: 16.4 mm
